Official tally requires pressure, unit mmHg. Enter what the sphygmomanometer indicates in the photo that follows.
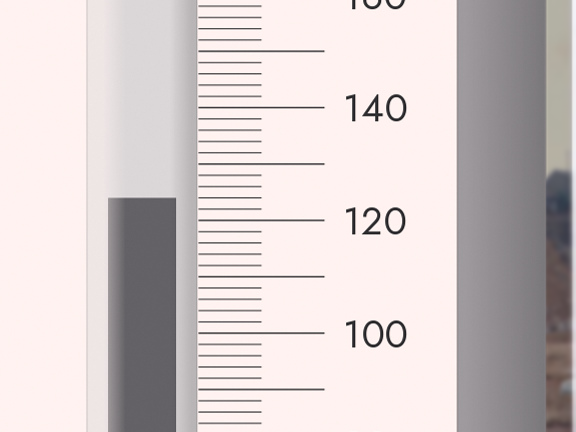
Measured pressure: 124 mmHg
